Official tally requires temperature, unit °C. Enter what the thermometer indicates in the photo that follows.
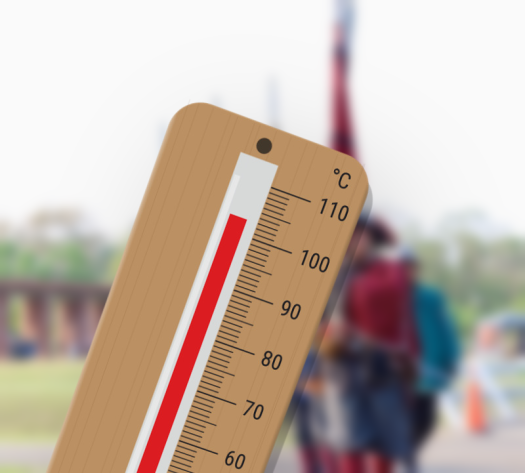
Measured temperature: 103 °C
